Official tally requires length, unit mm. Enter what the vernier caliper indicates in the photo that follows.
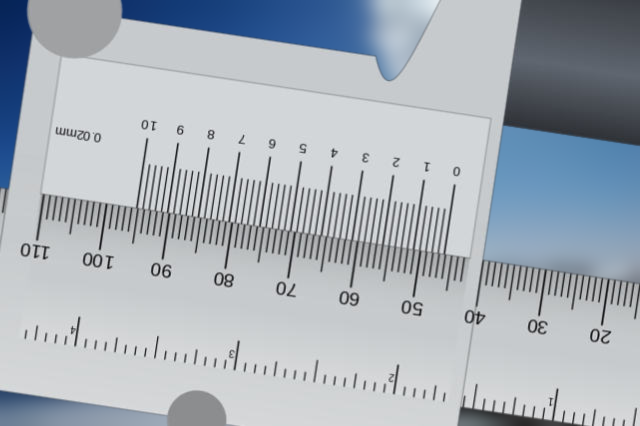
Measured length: 46.2 mm
